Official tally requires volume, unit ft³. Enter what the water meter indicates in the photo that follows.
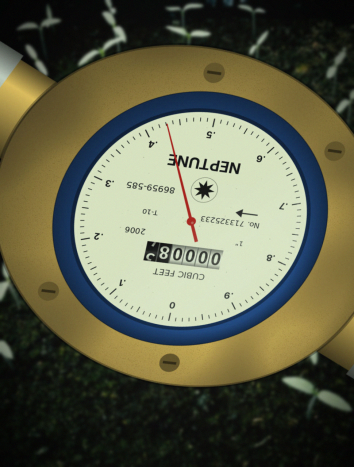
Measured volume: 83.43 ft³
